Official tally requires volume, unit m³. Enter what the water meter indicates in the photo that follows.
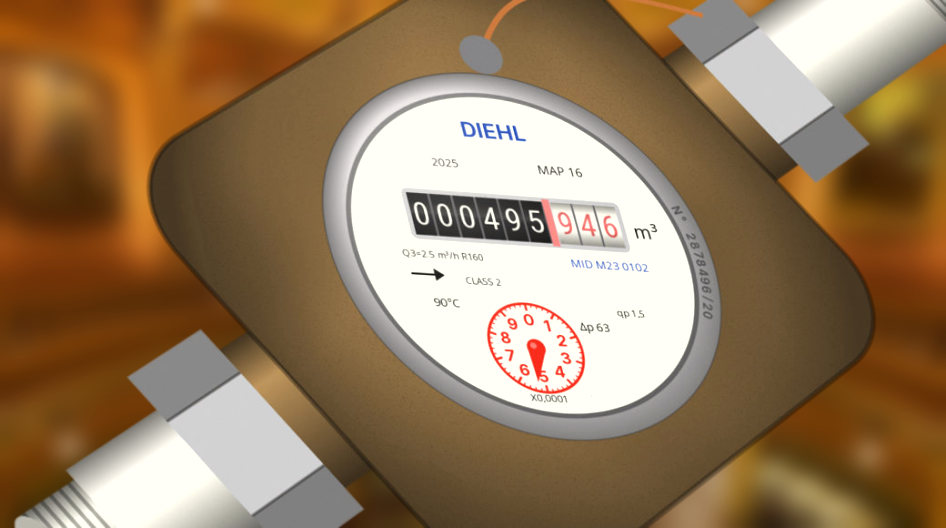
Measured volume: 495.9465 m³
